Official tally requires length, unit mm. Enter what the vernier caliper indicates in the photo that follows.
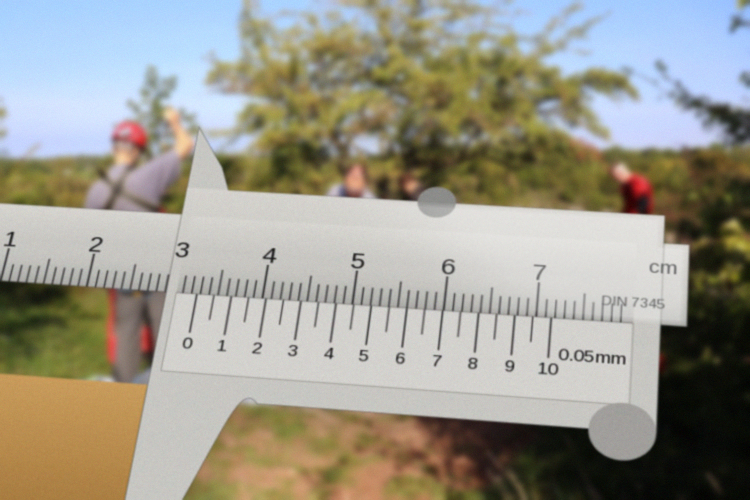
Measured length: 32.6 mm
